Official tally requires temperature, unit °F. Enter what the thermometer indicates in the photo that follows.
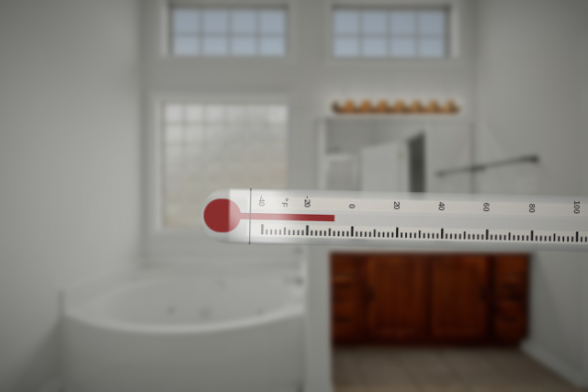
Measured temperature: -8 °F
